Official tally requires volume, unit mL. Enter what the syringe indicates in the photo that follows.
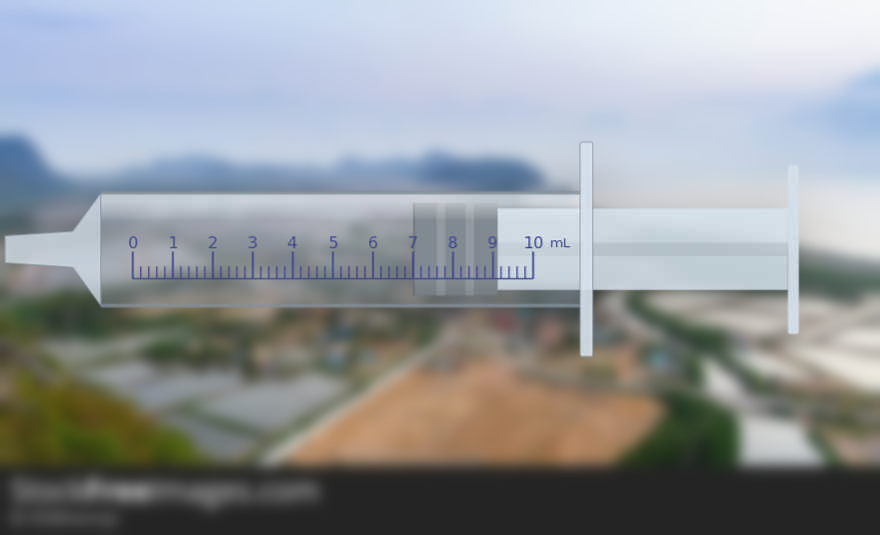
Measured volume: 7 mL
